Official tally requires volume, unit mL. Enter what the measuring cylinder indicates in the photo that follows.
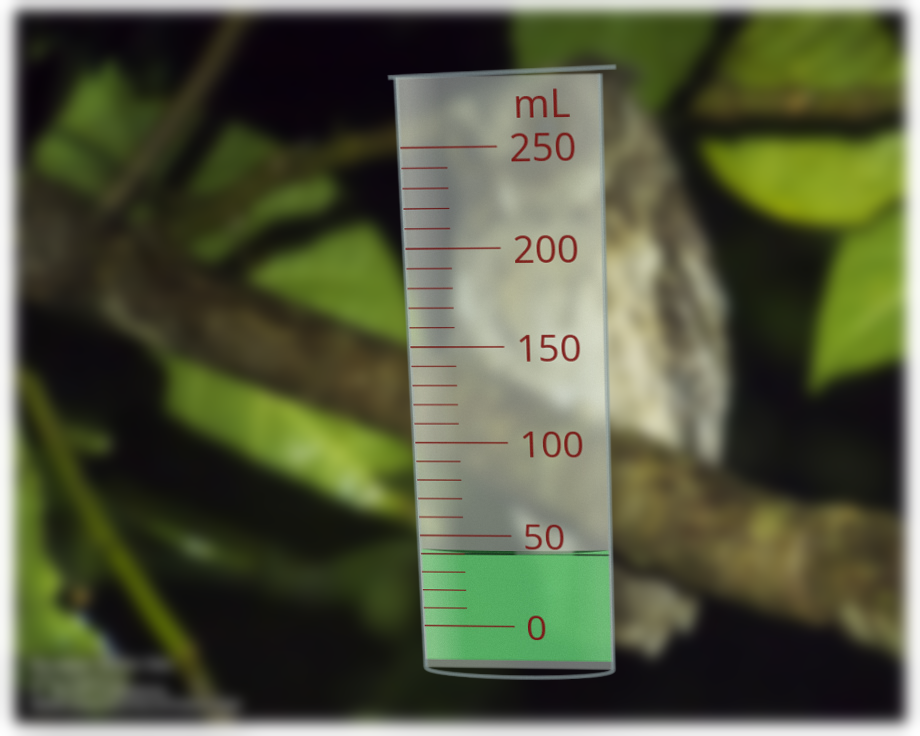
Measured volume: 40 mL
